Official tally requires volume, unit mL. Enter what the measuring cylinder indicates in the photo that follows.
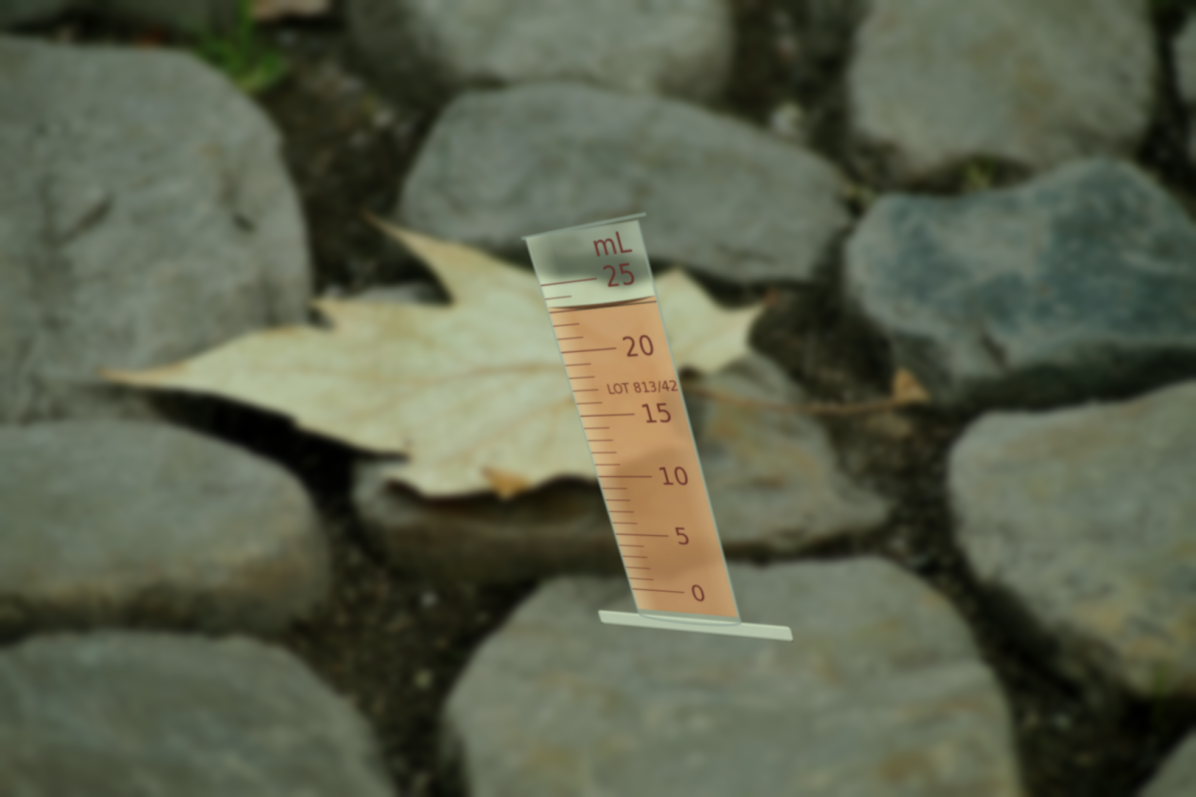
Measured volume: 23 mL
